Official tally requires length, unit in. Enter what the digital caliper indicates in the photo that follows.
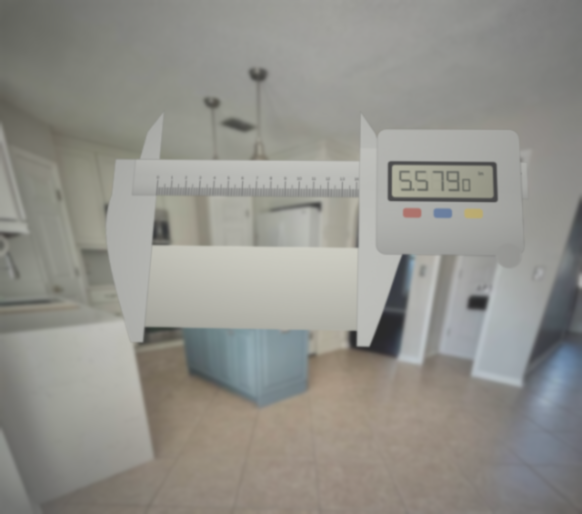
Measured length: 5.5790 in
